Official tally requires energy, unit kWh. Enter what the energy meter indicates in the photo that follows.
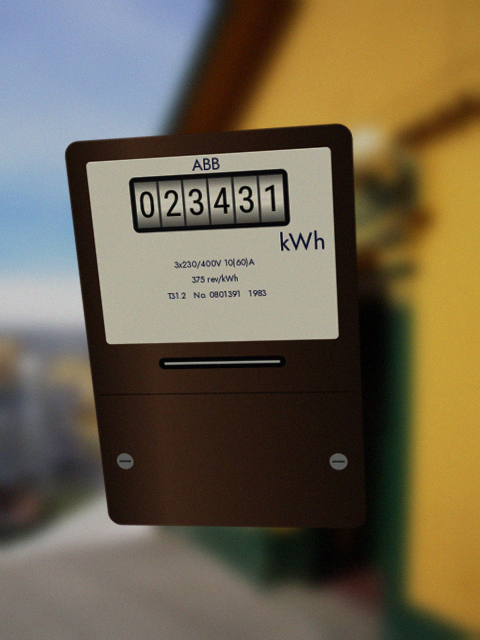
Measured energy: 23431 kWh
